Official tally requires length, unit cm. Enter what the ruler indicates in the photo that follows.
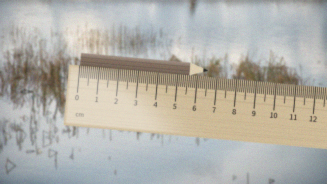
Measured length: 6.5 cm
